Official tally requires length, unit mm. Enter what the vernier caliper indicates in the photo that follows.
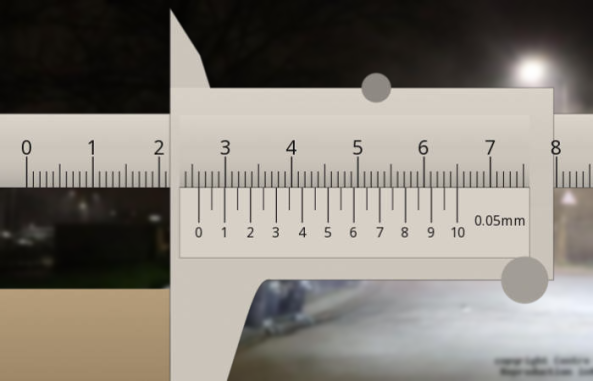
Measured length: 26.0 mm
